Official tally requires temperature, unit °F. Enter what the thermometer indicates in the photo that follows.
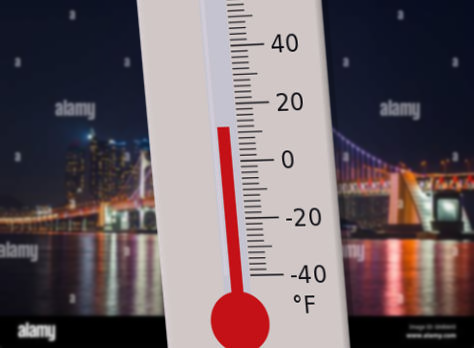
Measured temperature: 12 °F
